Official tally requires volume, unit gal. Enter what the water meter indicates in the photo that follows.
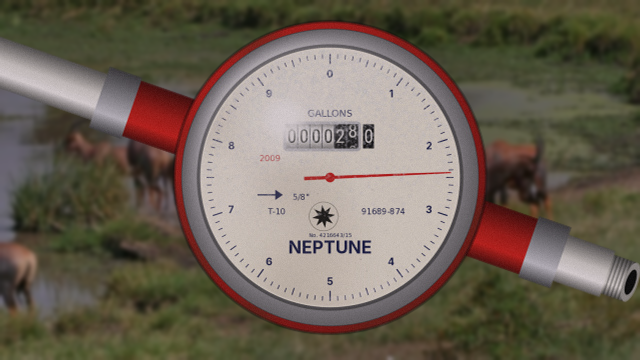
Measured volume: 282.4 gal
